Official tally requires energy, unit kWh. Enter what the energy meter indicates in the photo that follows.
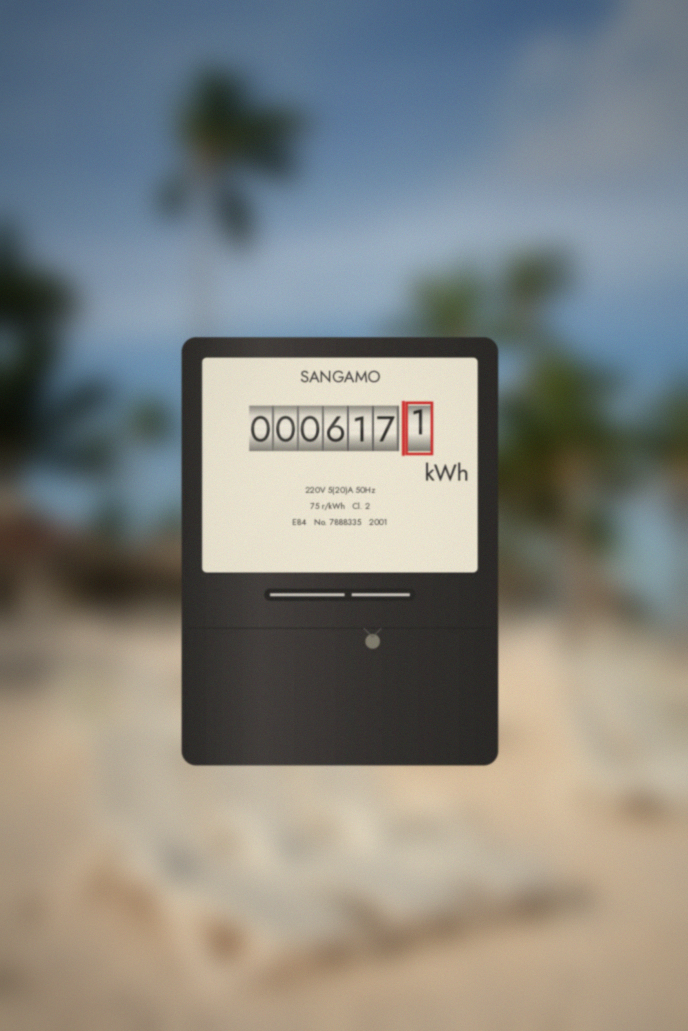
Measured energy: 617.1 kWh
